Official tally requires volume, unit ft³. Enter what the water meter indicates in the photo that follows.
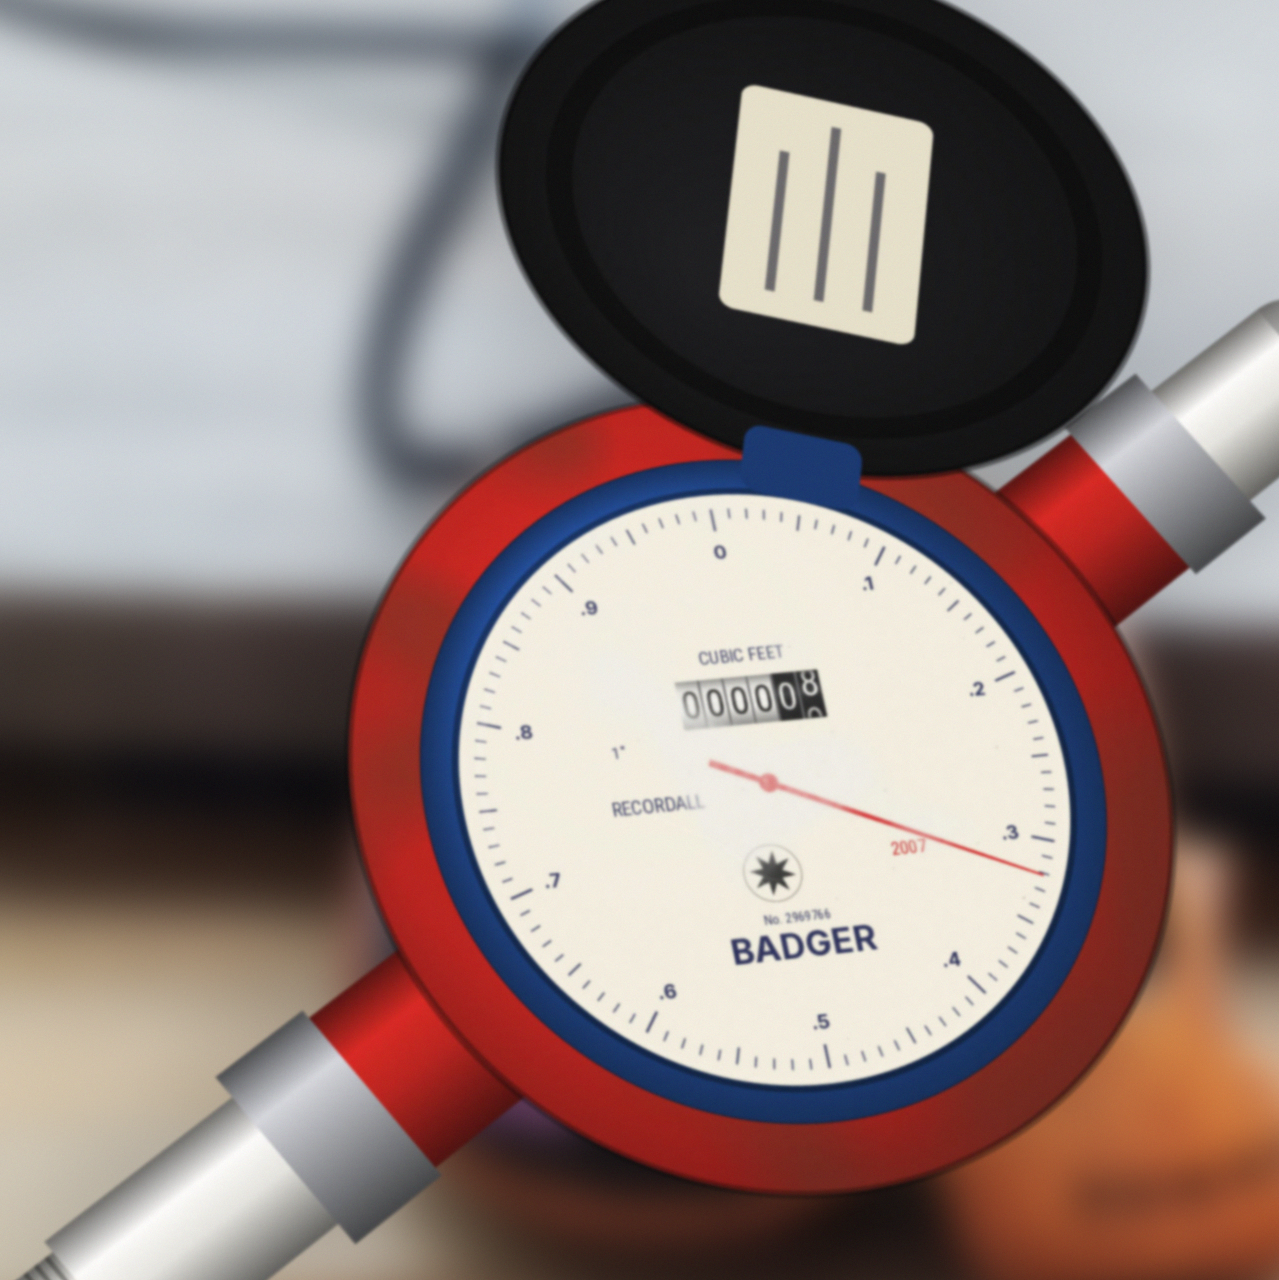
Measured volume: 8.32 ft³
